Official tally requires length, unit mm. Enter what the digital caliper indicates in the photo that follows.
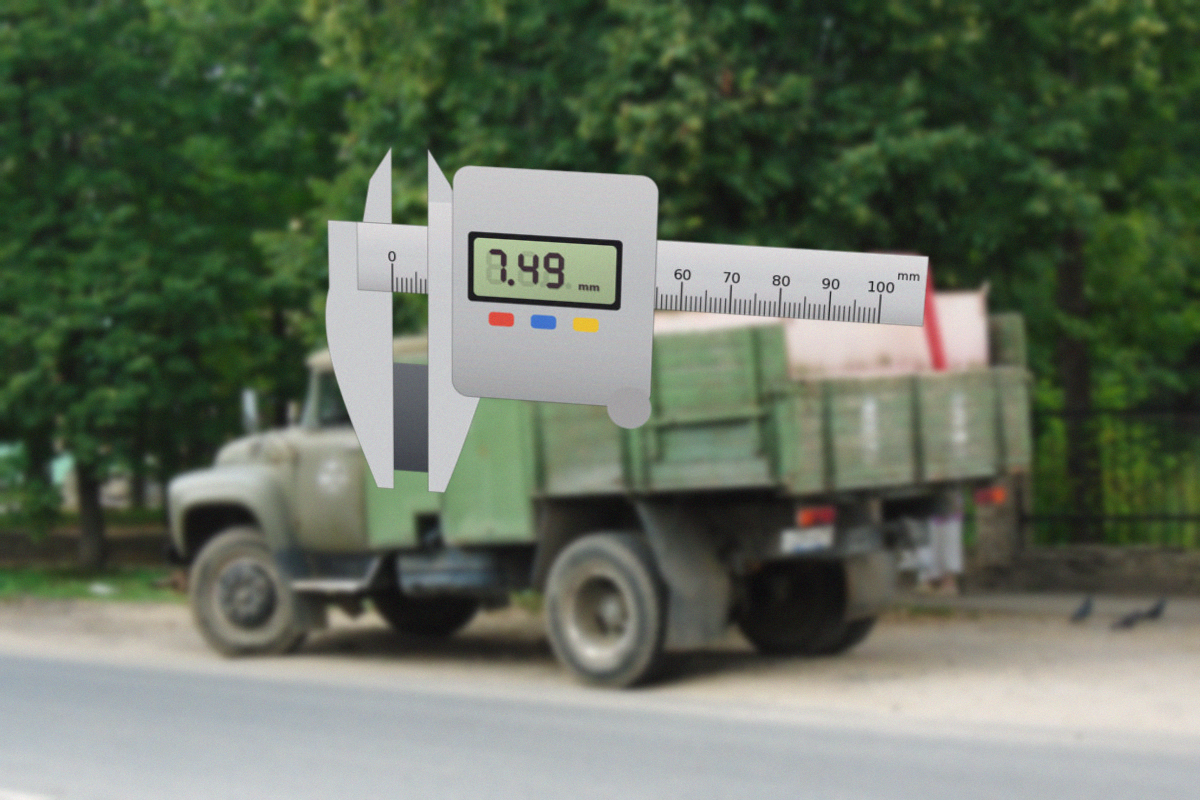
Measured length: 7.49 mm
